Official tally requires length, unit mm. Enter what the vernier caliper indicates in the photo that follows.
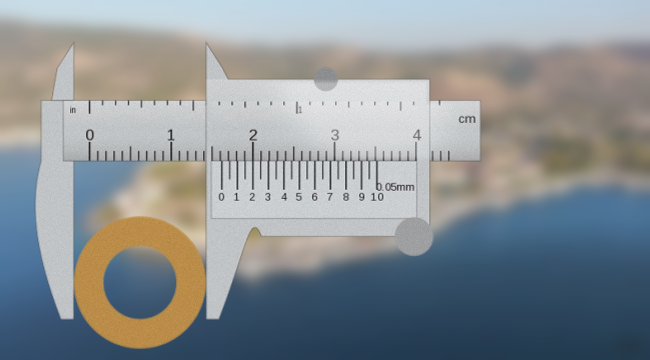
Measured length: 16.2 mm
